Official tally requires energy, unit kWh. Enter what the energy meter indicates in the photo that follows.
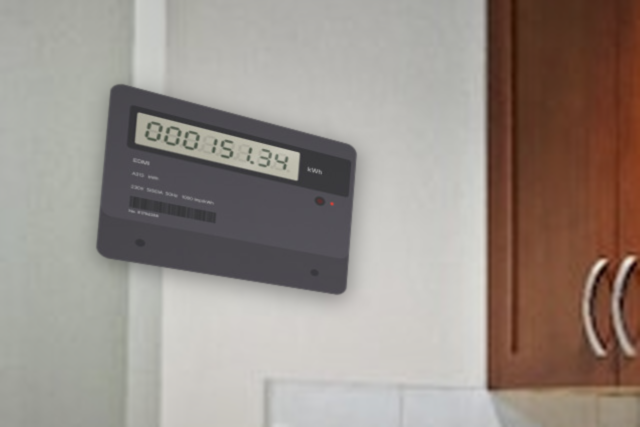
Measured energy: 151.34 kWh
